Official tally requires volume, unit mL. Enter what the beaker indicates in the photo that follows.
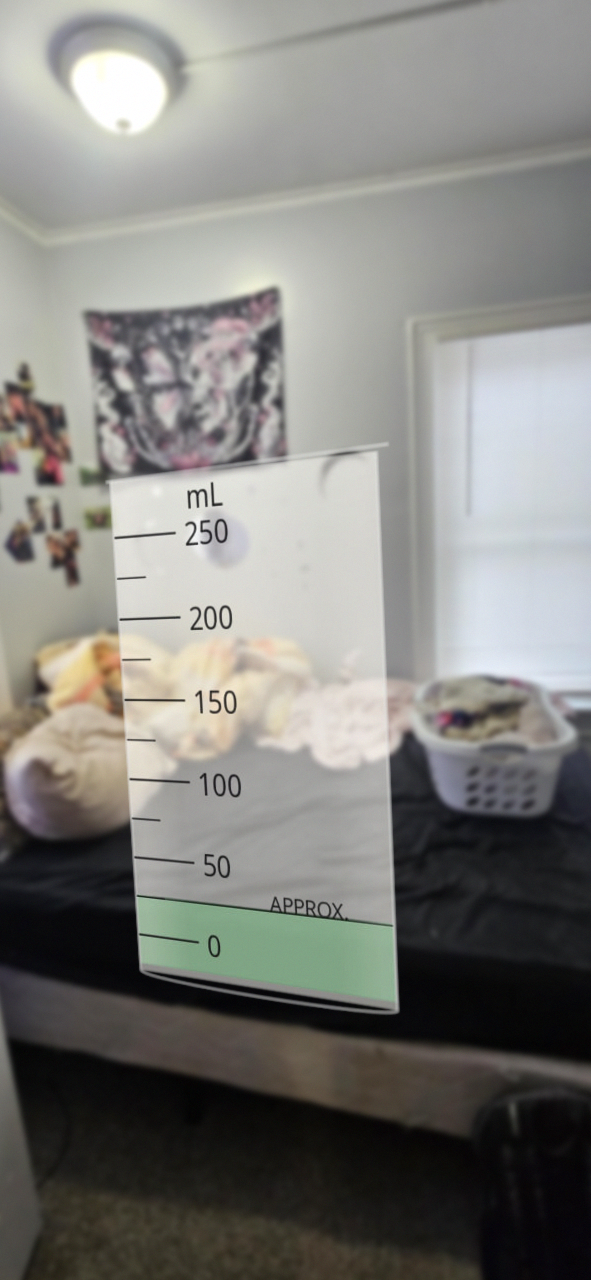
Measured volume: 25 mL
